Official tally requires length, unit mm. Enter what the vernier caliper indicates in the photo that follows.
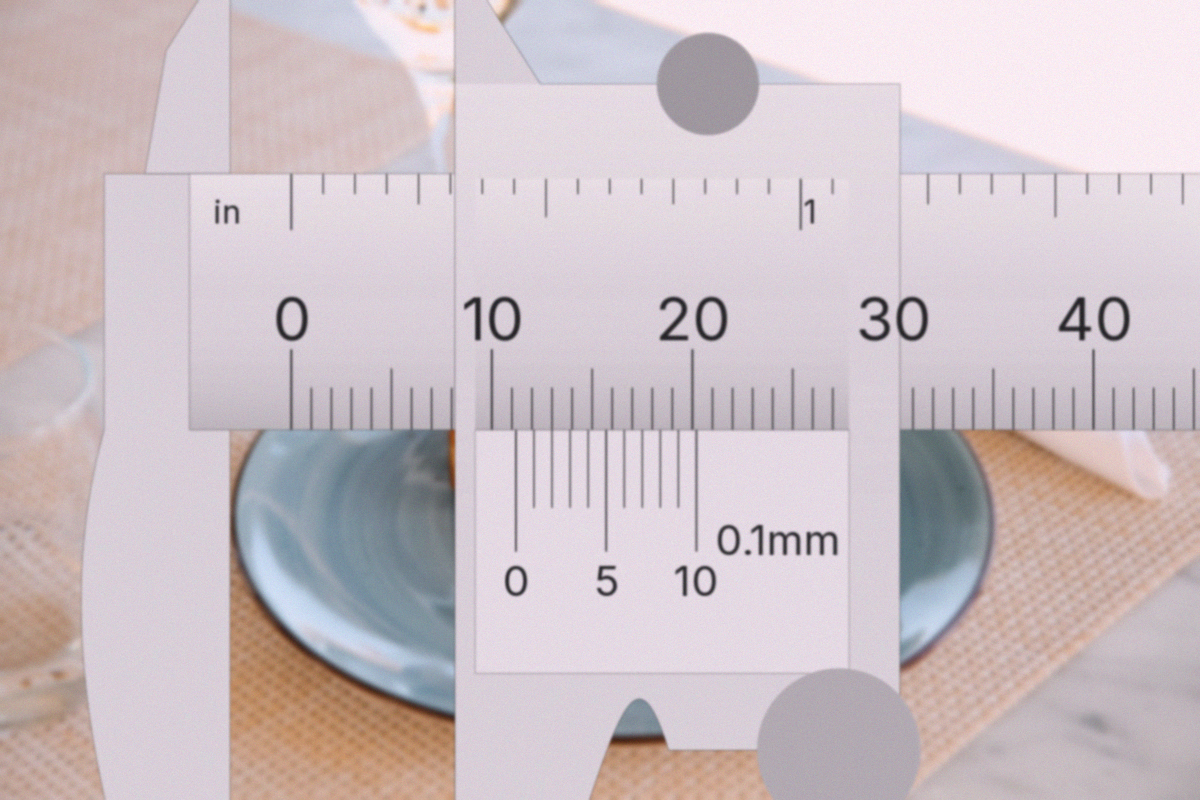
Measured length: 11.2 mm
